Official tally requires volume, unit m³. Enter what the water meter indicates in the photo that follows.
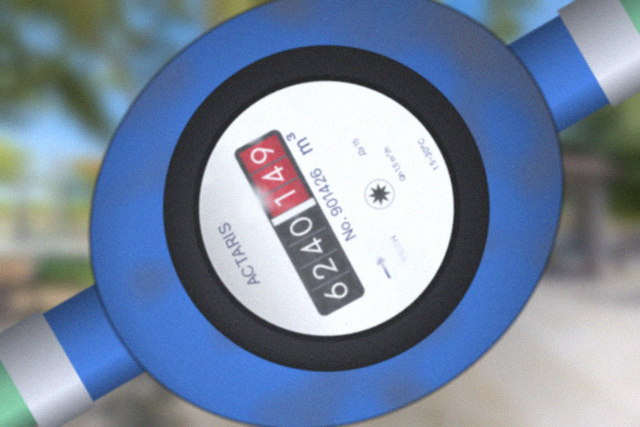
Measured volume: 6240.149 m³
